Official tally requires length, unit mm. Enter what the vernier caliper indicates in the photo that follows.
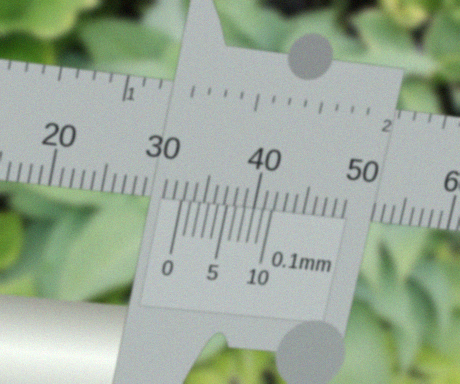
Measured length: 32.8 mm
